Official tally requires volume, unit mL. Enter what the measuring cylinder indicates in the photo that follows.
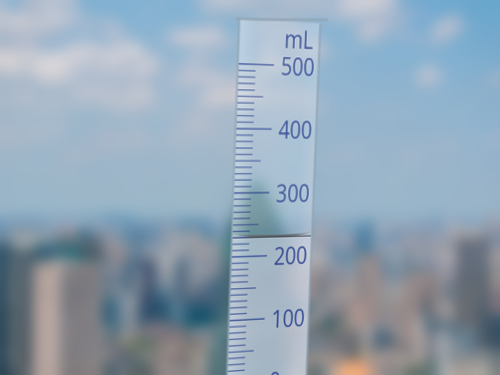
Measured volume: 230 mL
